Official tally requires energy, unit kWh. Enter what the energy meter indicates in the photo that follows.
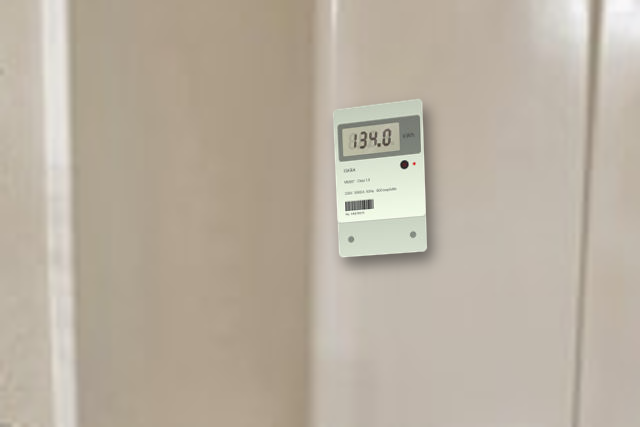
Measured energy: 134.0 kWh
